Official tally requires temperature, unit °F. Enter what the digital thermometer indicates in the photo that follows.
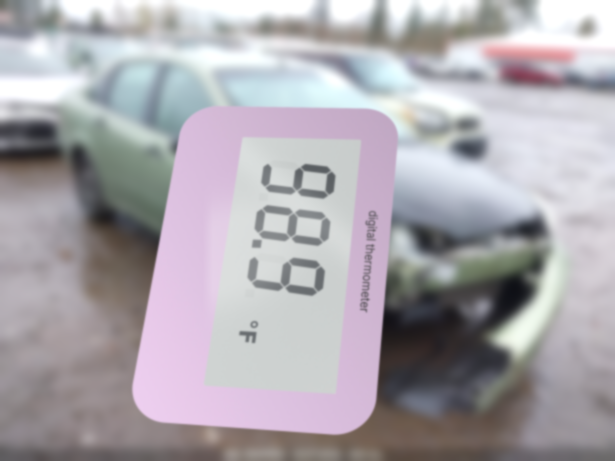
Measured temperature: 98.9 °F
